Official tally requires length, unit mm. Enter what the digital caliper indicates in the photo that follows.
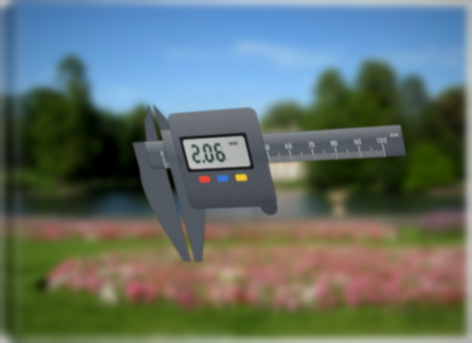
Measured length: 2.06 mm
